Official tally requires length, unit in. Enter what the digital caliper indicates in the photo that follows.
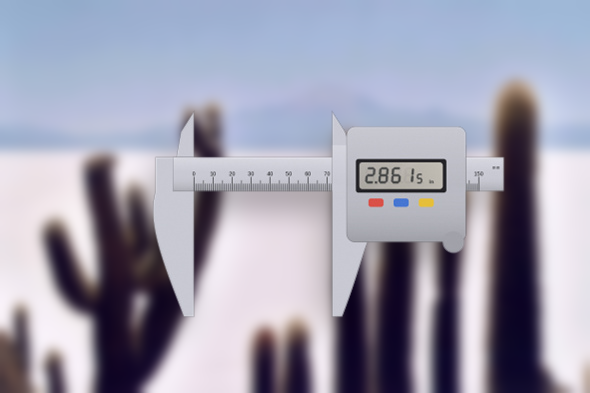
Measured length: 2.8615 in
